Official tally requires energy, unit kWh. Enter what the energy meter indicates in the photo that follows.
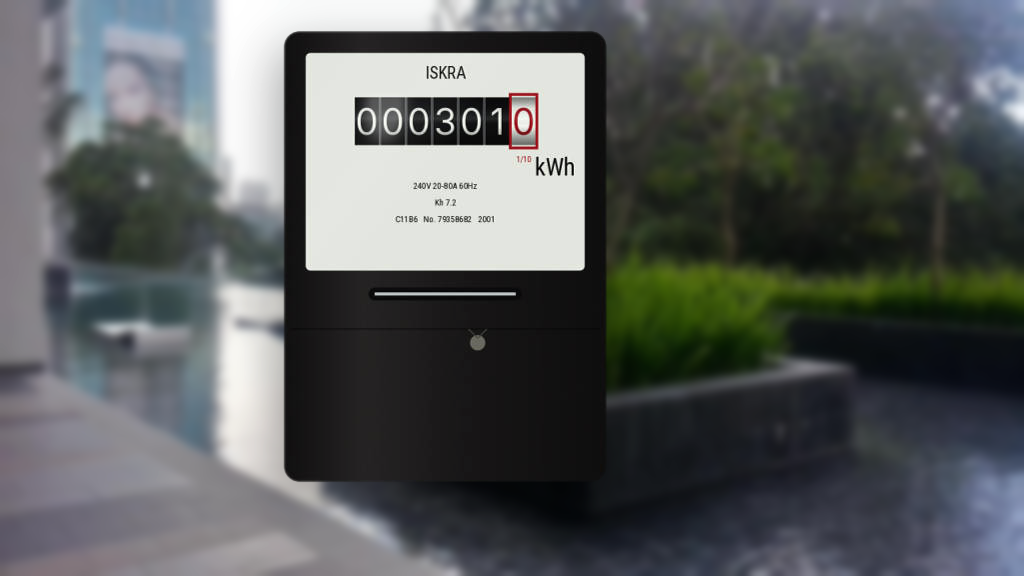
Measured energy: 301.0 kWh
